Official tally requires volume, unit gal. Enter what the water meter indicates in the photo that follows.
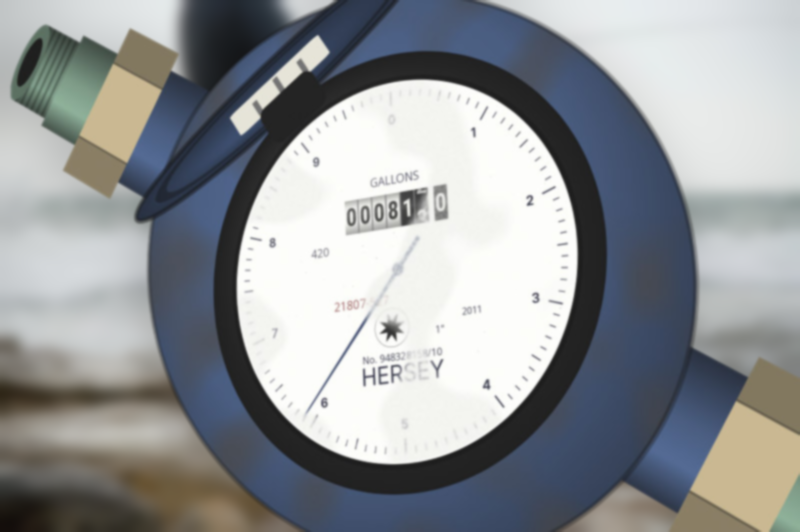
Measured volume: 8126.1 gal
